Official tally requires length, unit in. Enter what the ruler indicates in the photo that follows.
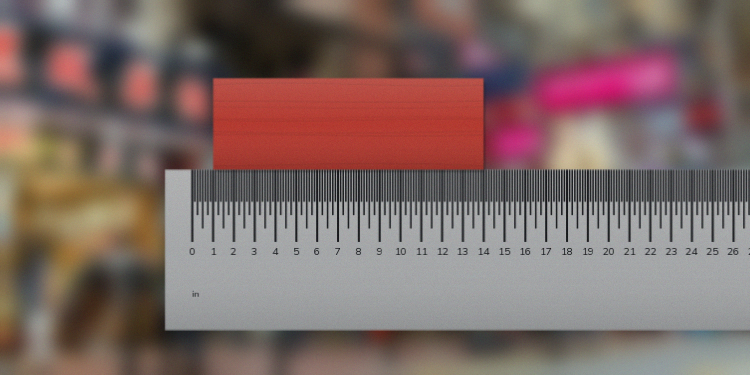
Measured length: 13 in
